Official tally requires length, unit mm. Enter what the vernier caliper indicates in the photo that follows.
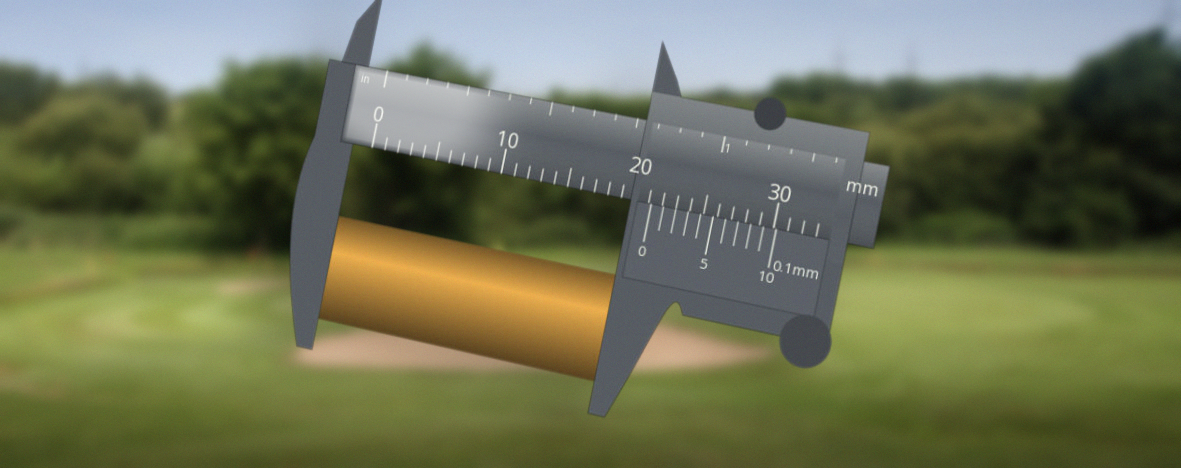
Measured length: 21.2 mm
